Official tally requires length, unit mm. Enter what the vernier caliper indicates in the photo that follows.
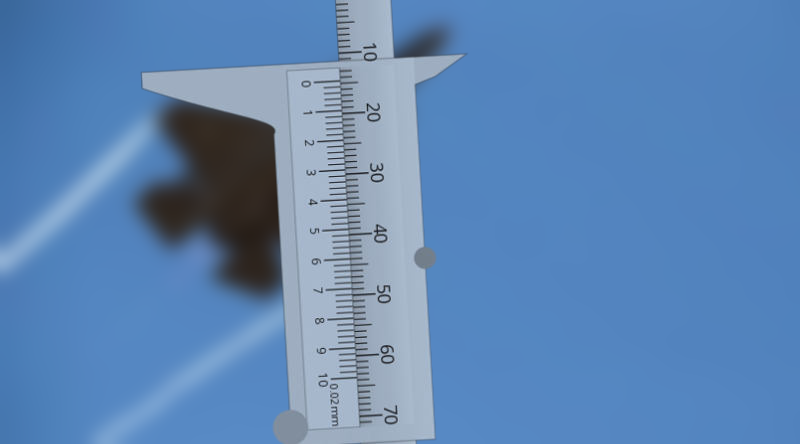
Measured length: 14.6 mm
